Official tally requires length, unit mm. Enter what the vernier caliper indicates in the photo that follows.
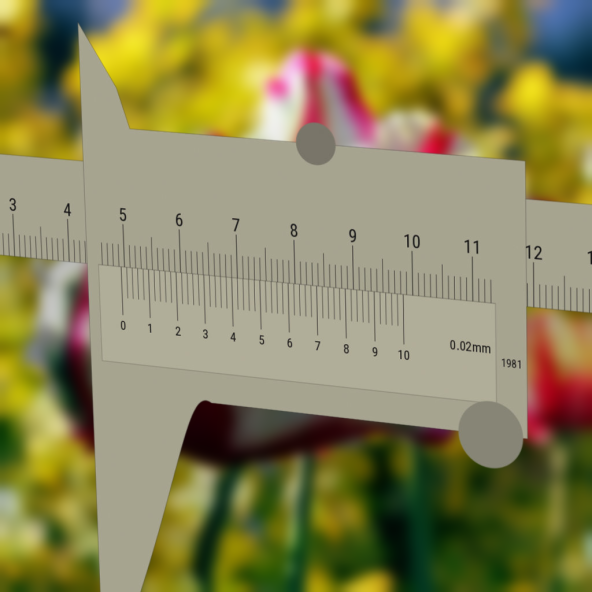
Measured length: 49.4 mm
